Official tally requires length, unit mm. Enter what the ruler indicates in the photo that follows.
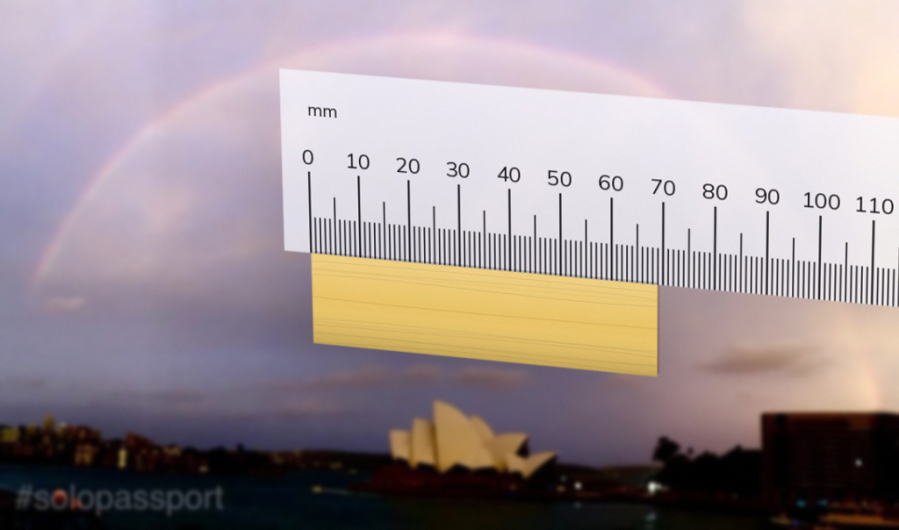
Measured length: 69 mm
